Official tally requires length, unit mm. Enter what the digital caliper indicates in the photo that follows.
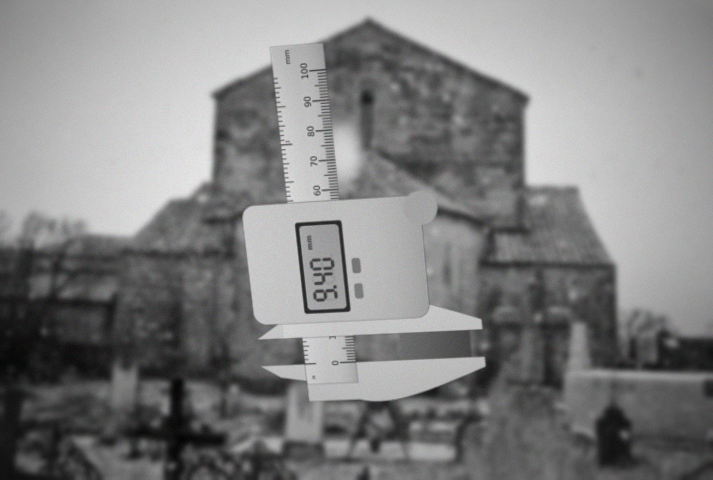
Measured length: 9.40 mm
